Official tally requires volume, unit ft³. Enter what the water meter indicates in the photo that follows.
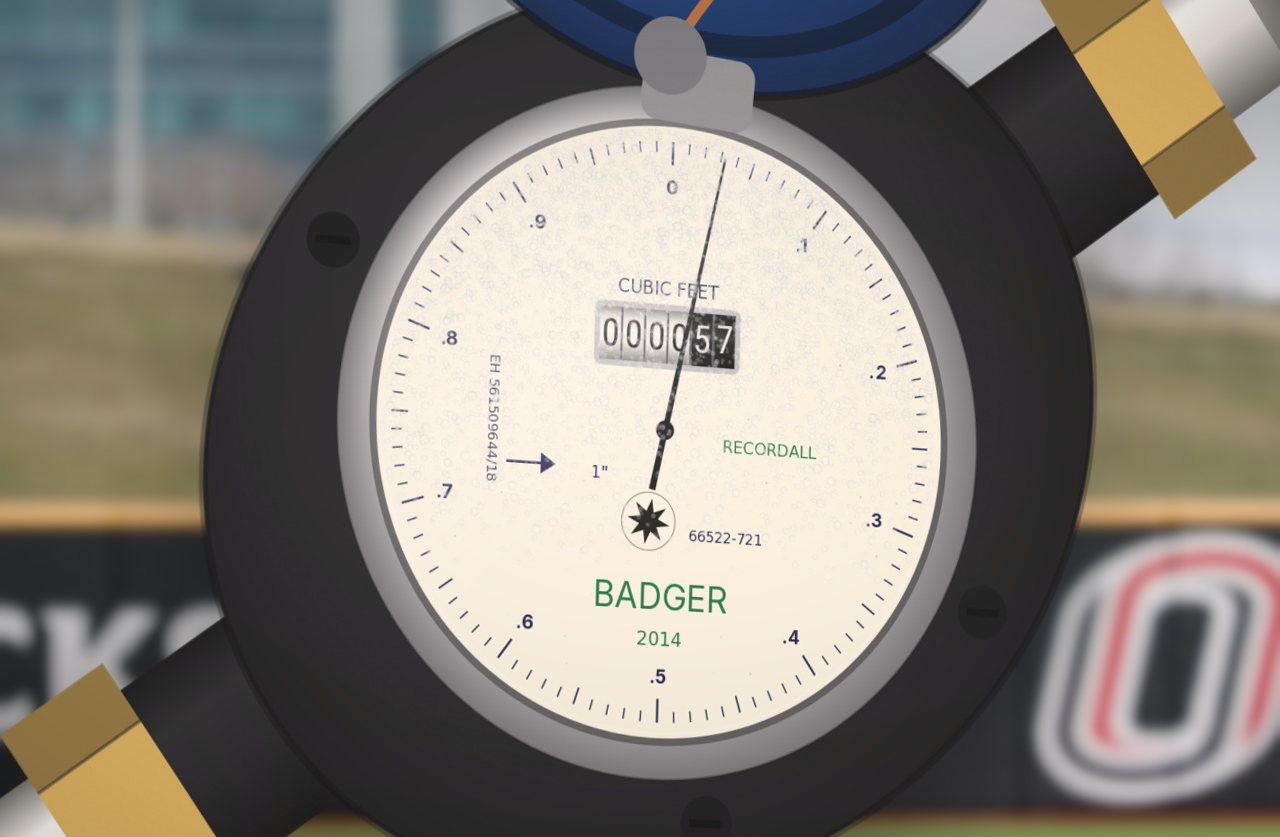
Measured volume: 57.03 ft³
